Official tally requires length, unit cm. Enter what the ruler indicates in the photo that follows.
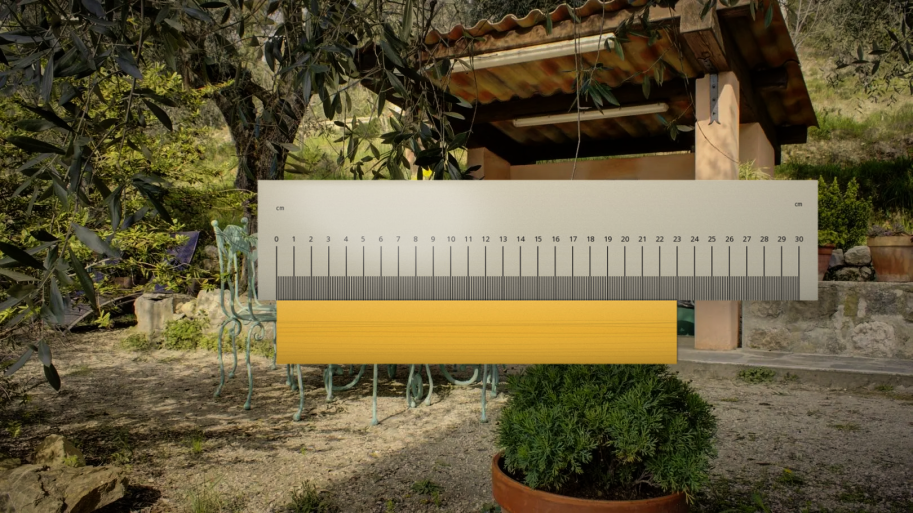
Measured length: 23 cm
